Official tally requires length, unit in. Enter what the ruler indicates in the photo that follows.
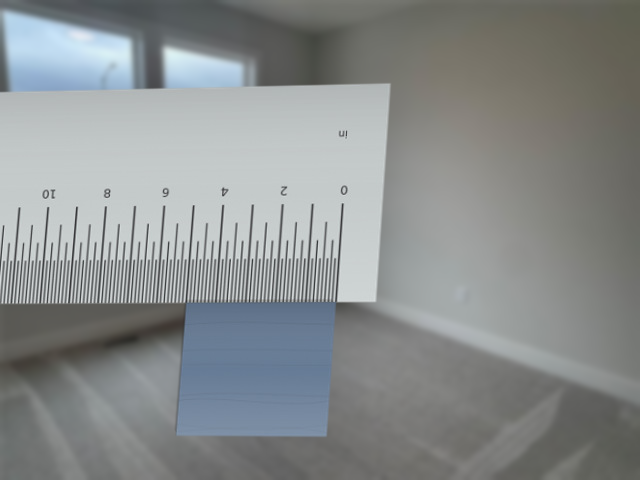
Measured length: 5 in
